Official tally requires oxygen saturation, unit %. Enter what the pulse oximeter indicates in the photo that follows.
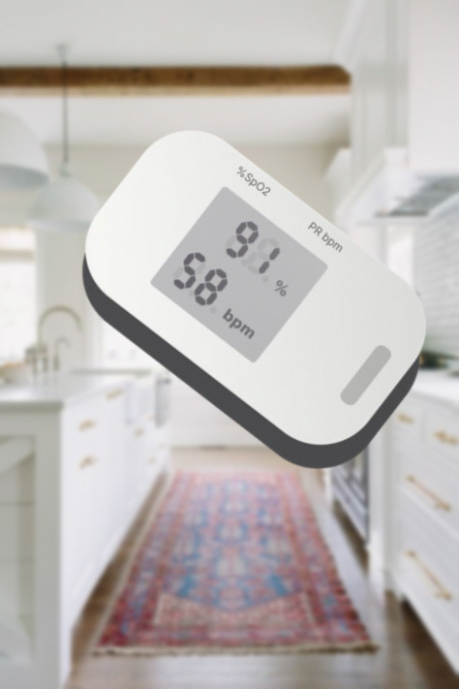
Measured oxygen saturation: 91 %
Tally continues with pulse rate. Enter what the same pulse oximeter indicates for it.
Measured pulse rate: 58 bpm
